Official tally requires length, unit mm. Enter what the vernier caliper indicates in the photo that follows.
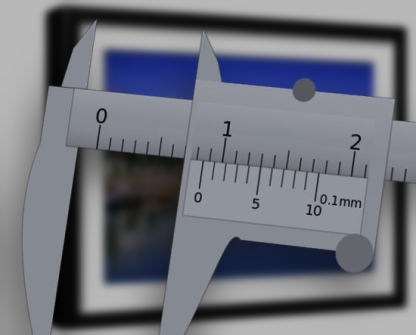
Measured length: 8.5 mm
